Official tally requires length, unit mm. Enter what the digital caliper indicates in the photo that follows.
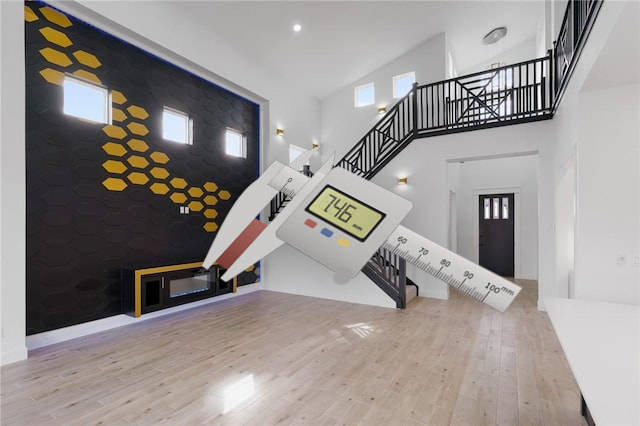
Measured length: 7.46 mm
